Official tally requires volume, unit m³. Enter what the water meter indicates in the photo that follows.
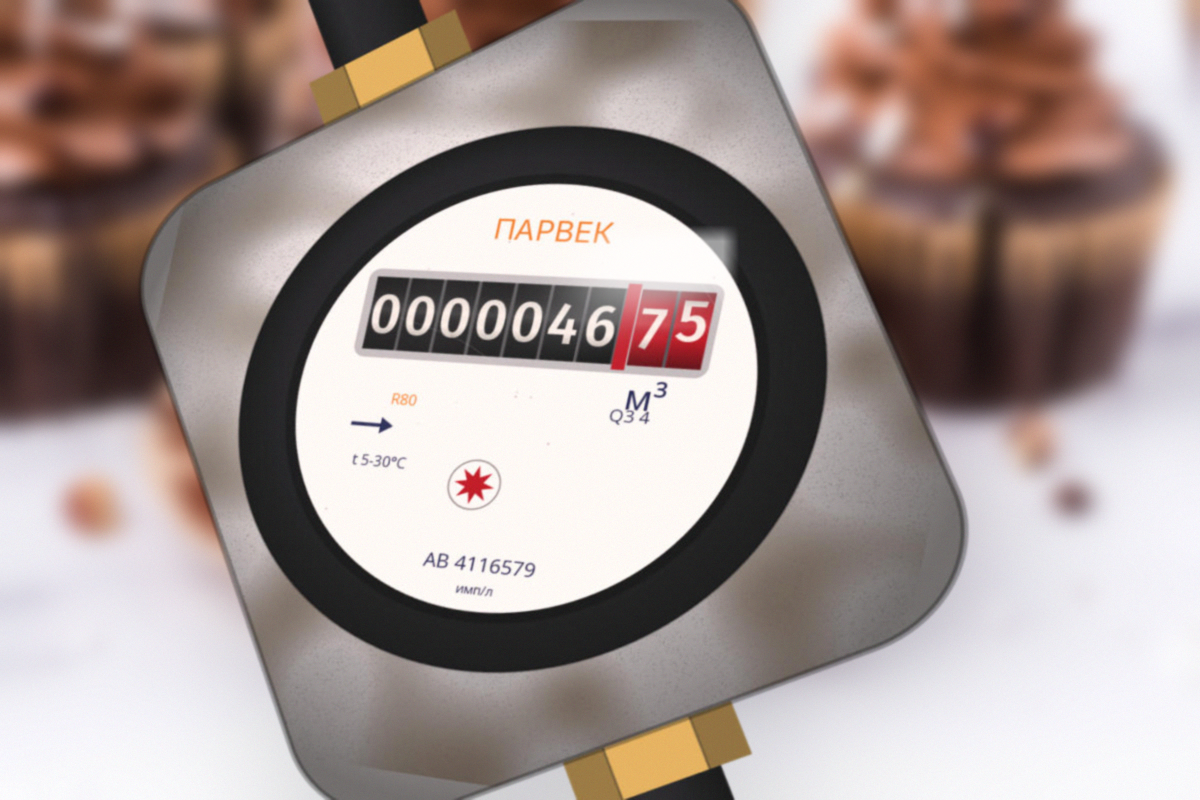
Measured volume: 46.75 m³
